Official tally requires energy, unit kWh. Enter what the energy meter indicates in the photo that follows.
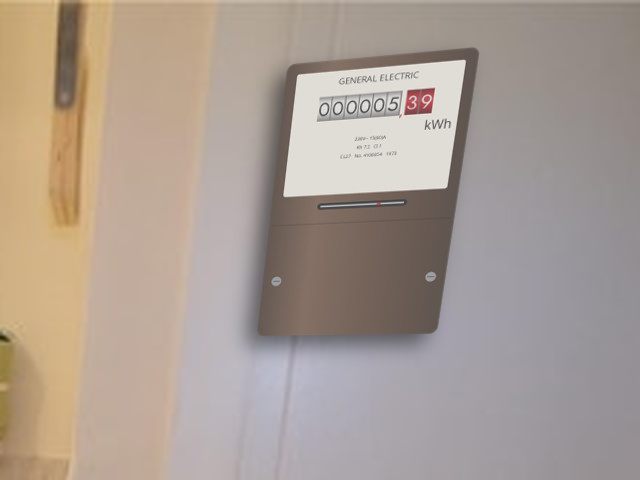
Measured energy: 5.39 kWh
